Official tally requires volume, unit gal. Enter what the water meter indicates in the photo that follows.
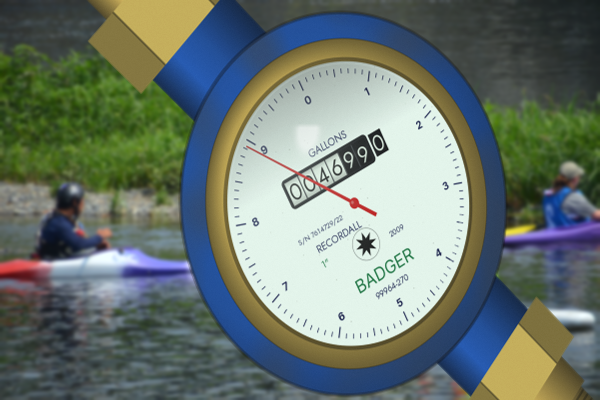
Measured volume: 46988.9 gal
